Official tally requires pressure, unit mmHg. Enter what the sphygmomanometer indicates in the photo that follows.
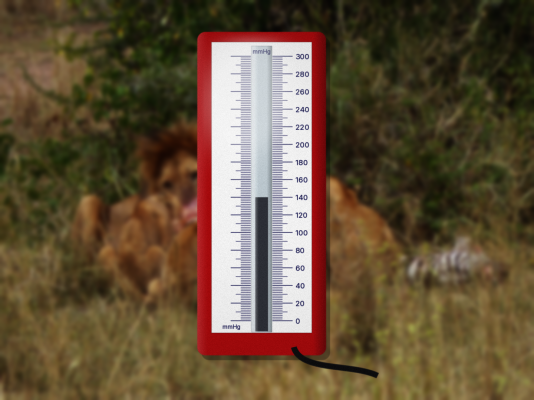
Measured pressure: 140 mmHg
